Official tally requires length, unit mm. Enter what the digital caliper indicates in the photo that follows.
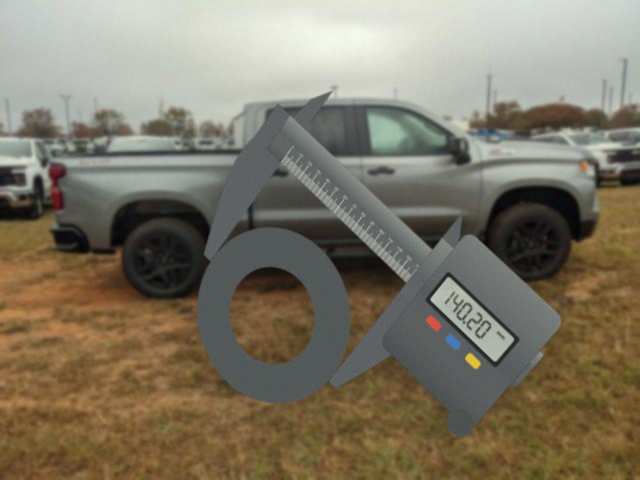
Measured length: 140.20 mm
